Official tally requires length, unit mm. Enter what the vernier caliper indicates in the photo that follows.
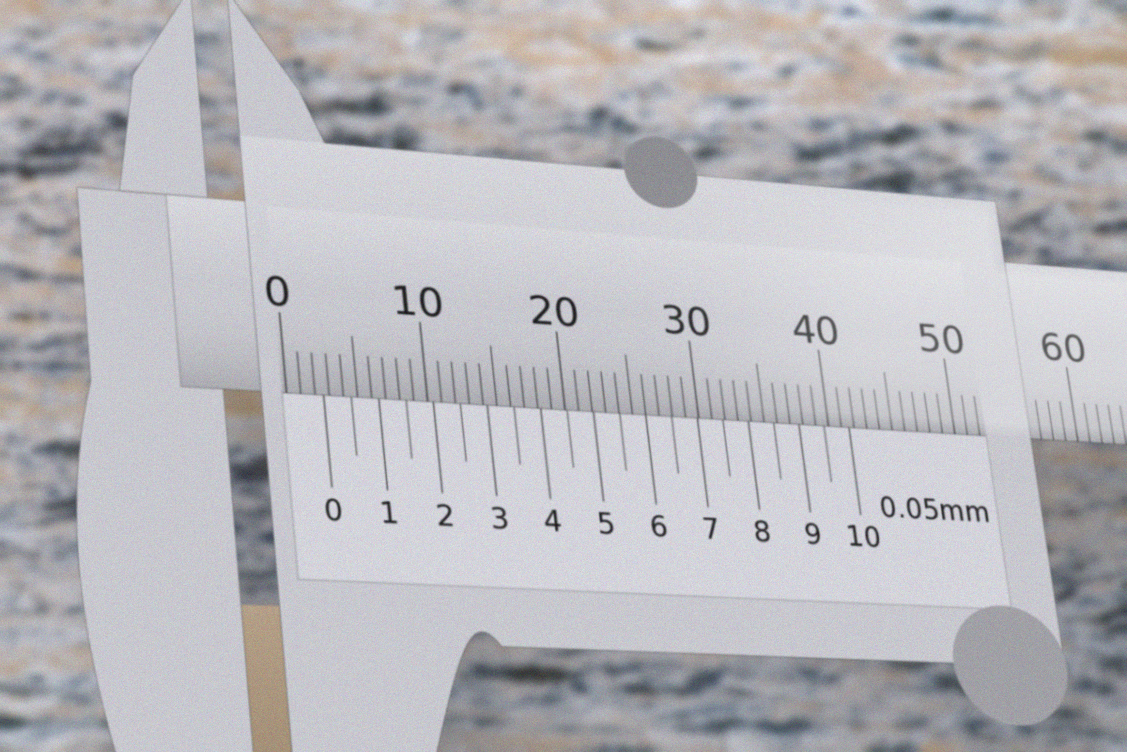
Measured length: 2.6 mm
